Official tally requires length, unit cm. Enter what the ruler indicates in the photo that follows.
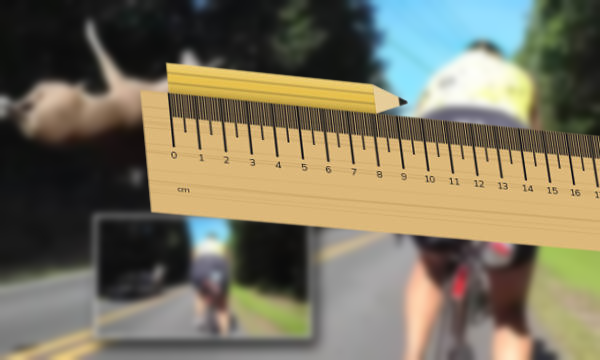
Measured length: 9.5 cm
